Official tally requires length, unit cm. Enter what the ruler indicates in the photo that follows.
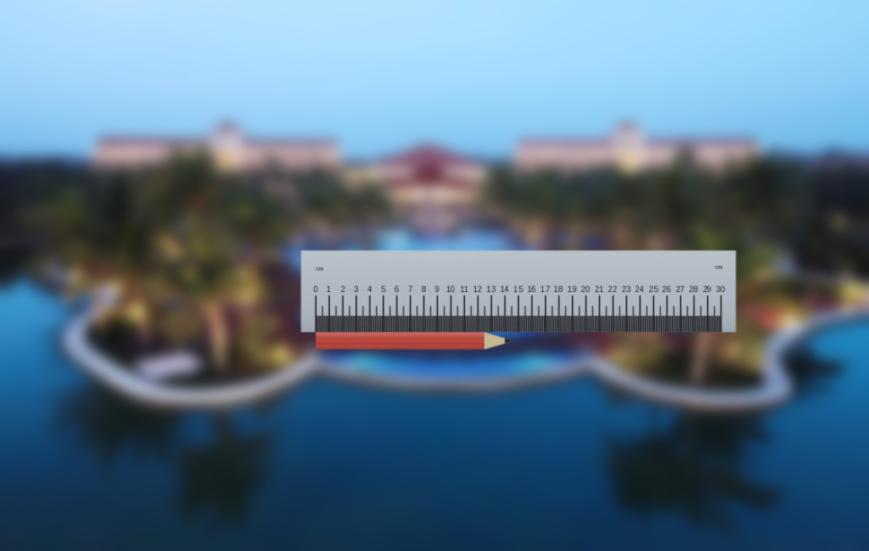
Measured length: 14.5 cm
